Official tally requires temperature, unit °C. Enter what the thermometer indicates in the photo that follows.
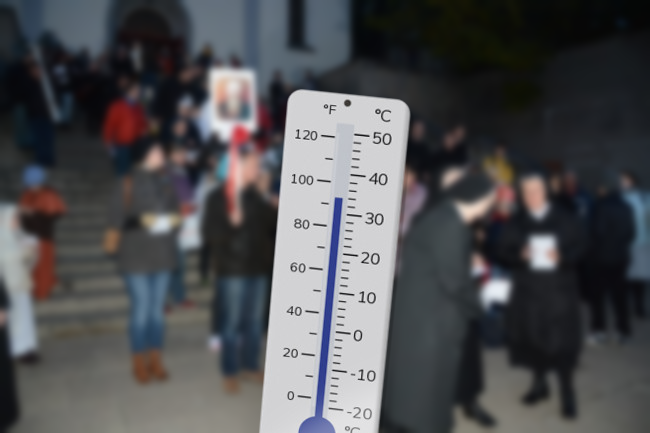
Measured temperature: 34 °C
